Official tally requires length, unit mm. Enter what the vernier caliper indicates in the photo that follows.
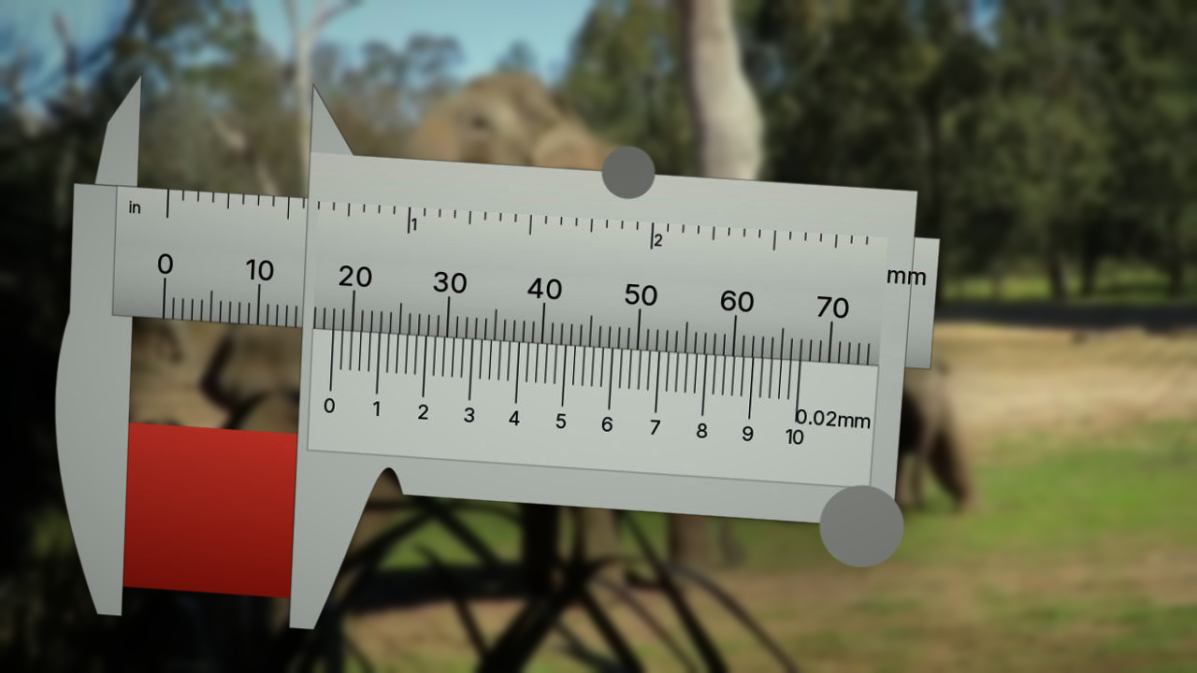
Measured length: 18.0 mm
